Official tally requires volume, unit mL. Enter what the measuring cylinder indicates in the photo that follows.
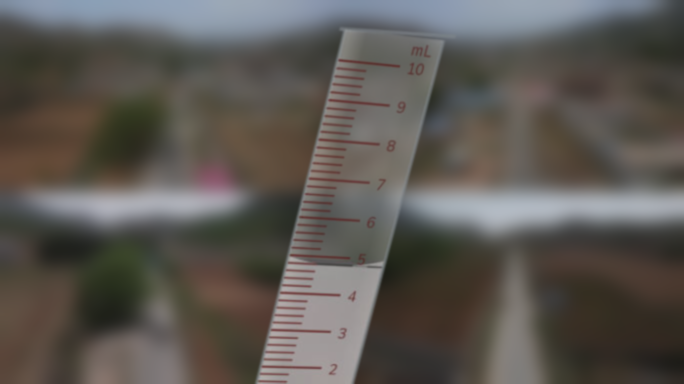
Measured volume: 4.8 mL
